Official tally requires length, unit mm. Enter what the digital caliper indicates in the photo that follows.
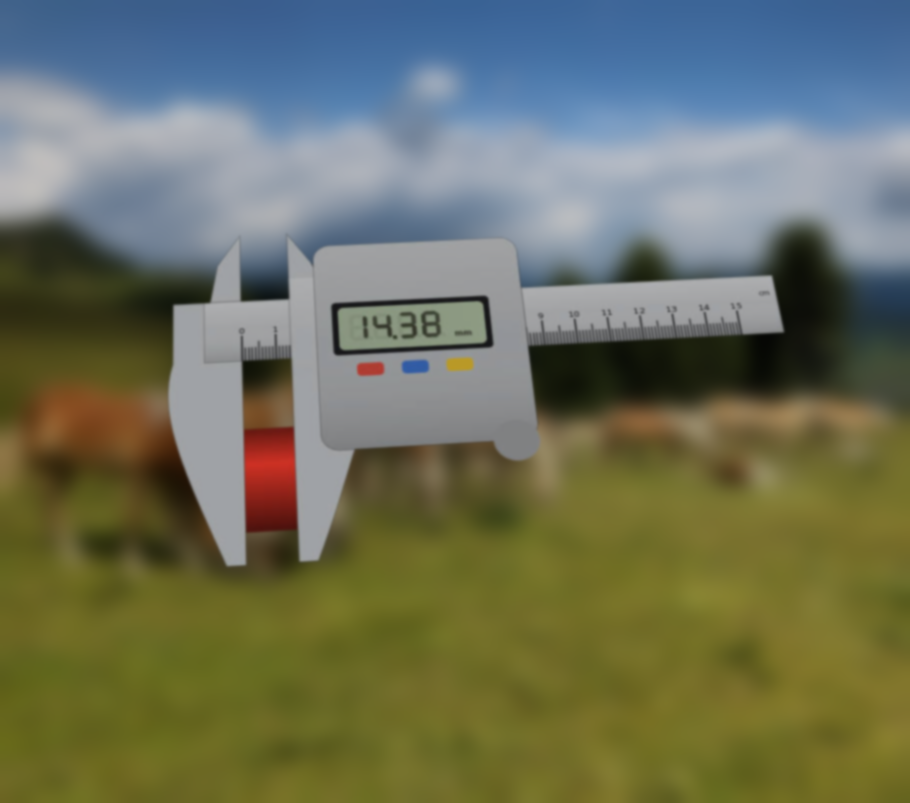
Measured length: 14.38 mm
